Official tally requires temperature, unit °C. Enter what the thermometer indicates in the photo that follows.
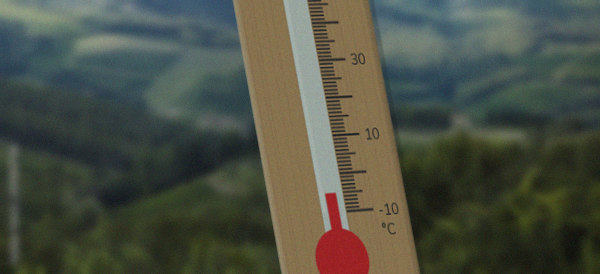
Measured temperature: -5 °C
